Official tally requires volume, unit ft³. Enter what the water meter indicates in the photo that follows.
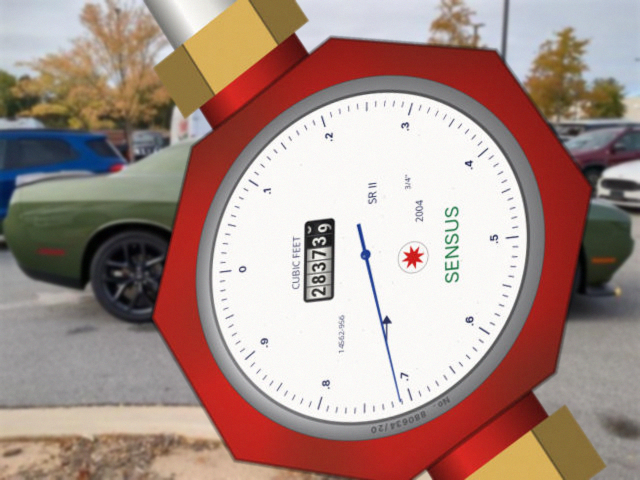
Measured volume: 283738.71 ft³
